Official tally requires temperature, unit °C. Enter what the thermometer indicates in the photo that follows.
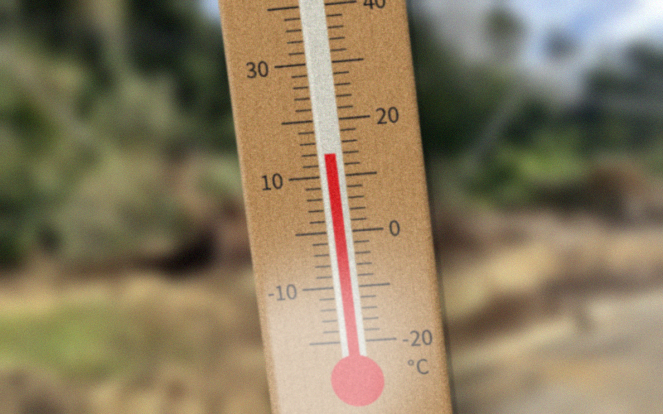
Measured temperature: 14 °C
